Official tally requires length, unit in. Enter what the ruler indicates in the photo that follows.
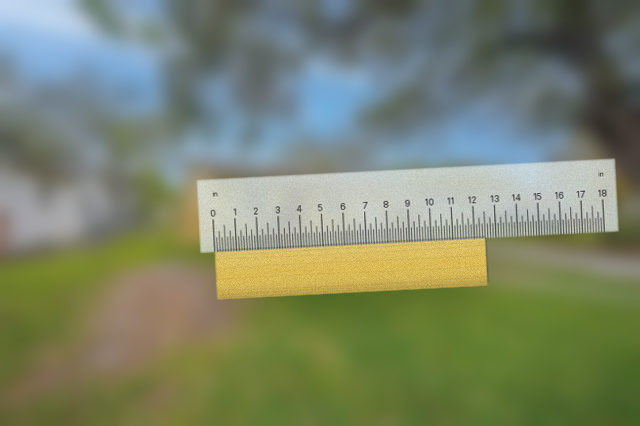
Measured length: 12.5 in
